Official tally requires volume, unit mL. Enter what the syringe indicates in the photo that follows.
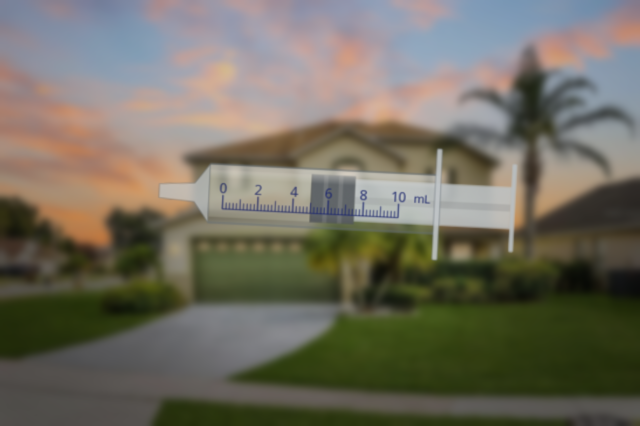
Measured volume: 5 mL
